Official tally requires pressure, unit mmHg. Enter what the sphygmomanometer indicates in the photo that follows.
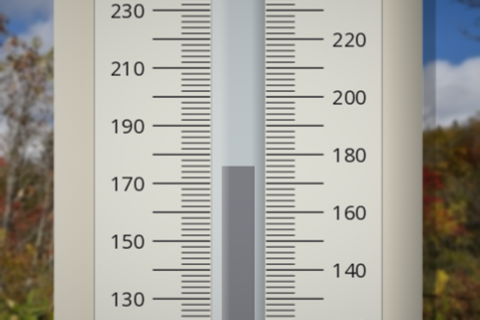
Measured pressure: 176 mmHg
